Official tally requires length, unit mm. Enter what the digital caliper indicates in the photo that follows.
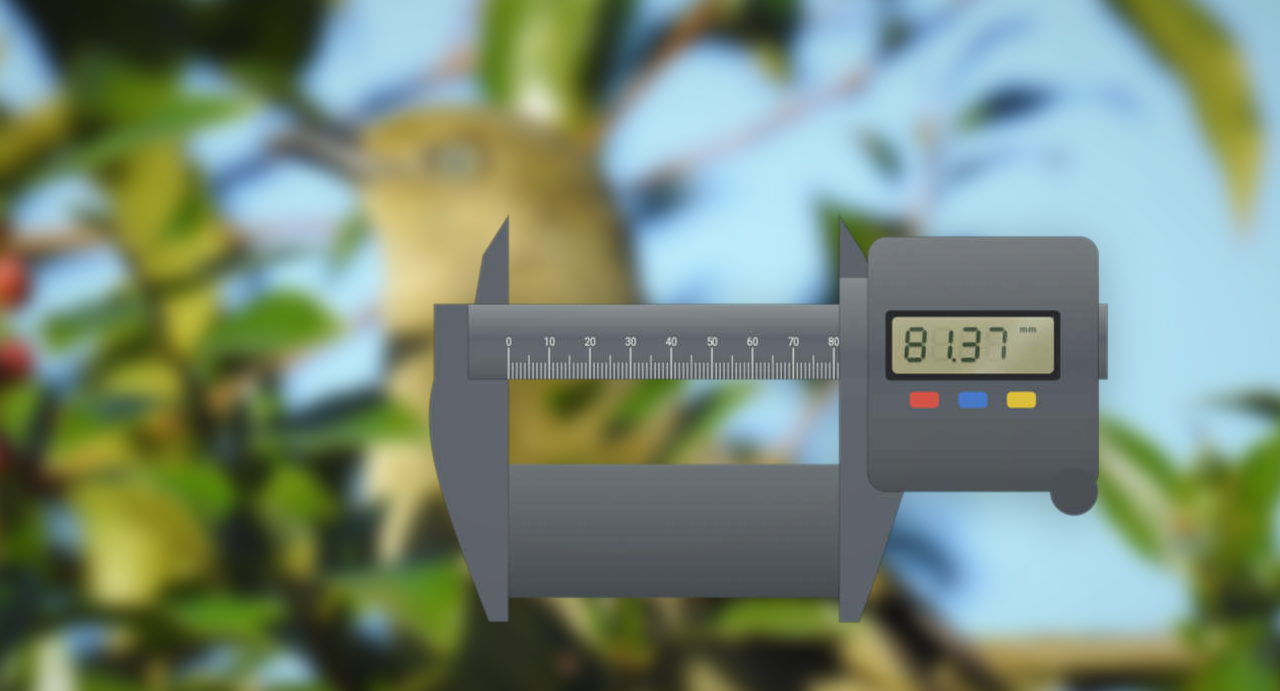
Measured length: 81.37 mm
